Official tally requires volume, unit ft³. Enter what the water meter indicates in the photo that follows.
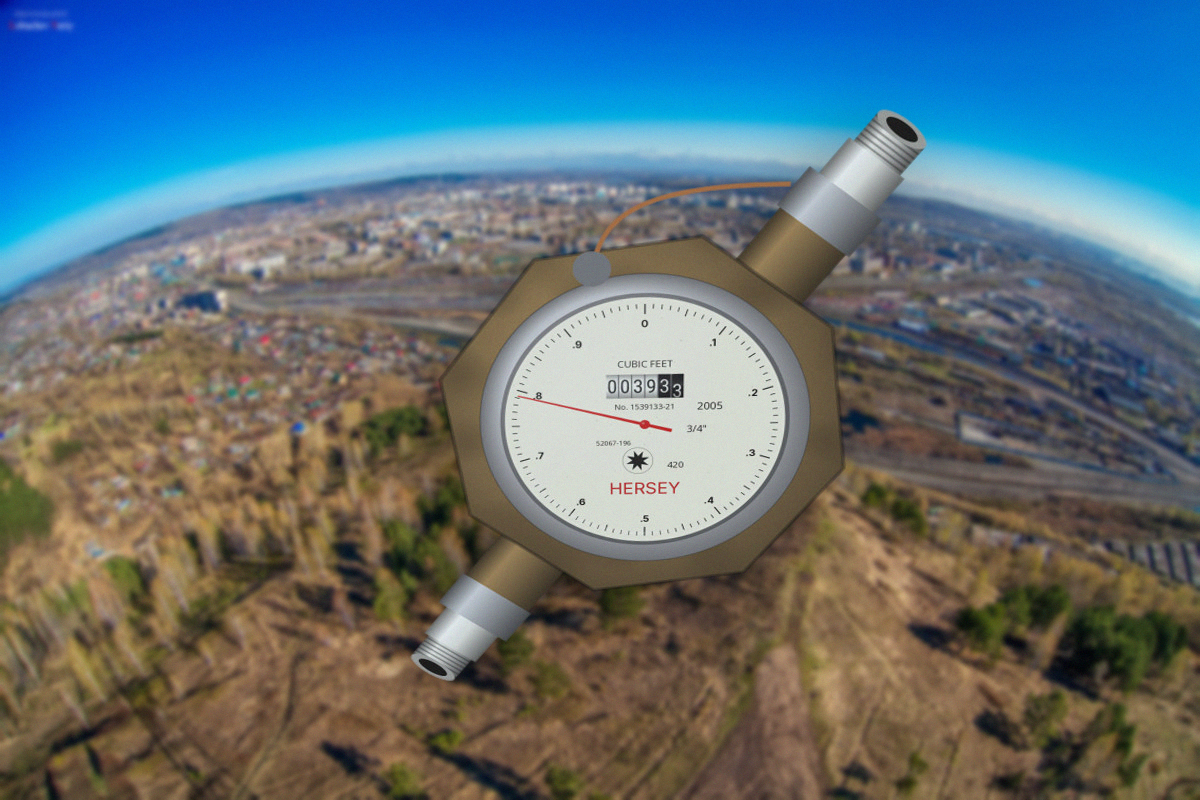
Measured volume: 3932.79 ft³
